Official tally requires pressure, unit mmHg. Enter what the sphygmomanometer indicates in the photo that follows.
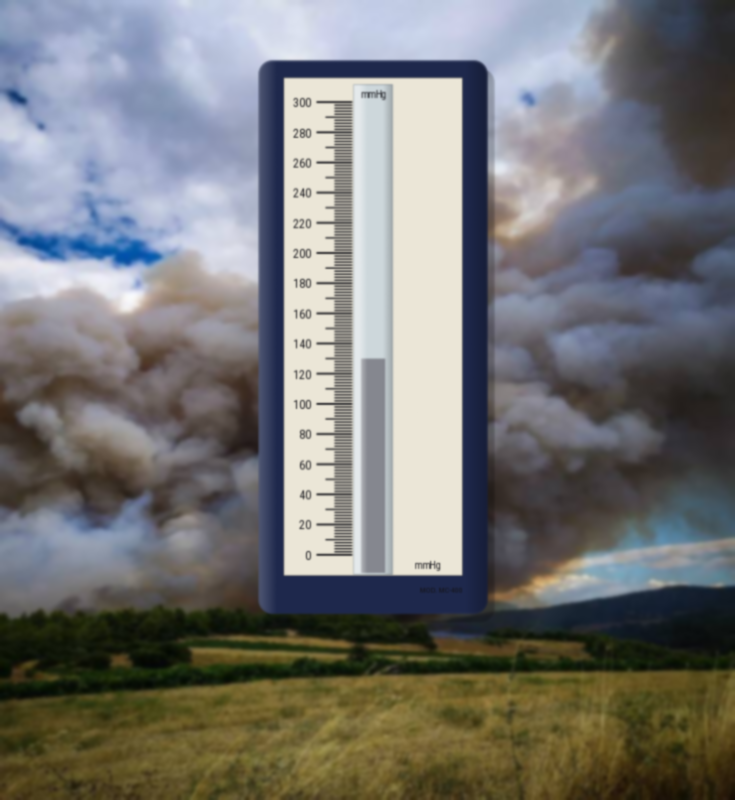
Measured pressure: 130 mmHg
